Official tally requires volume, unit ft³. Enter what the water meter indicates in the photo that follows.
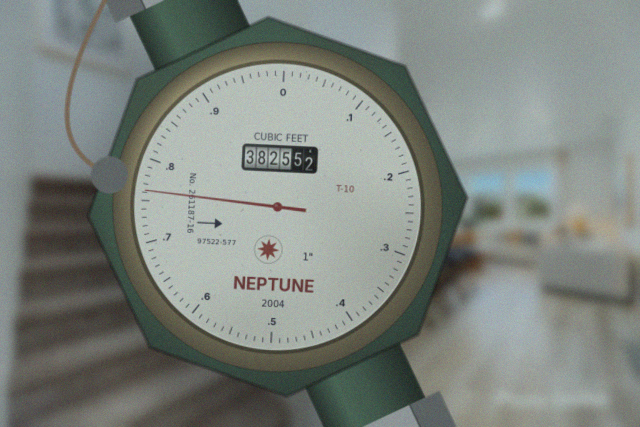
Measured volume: 382551.76 ft³
